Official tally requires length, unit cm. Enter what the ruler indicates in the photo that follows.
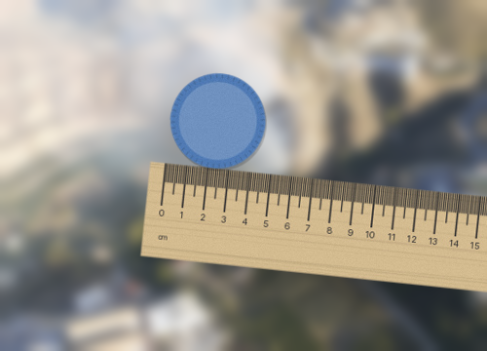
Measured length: 4.5 cm
